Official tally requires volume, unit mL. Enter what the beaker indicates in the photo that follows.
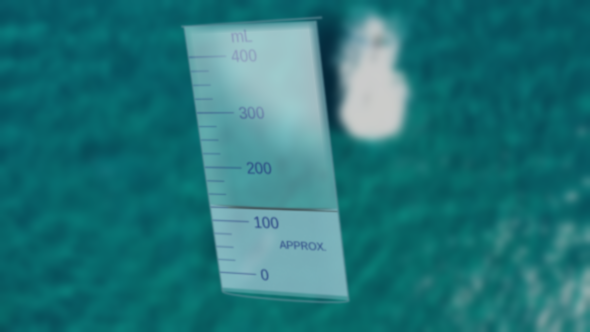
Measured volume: 125 mL
